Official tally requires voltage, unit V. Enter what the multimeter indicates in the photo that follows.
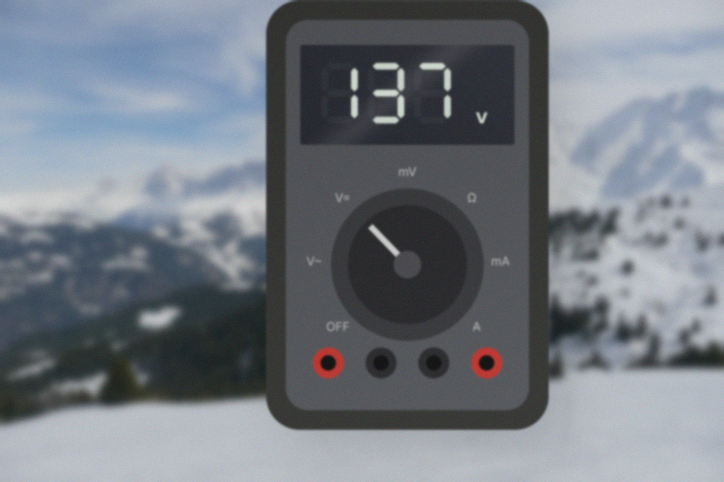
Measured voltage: 137 V
